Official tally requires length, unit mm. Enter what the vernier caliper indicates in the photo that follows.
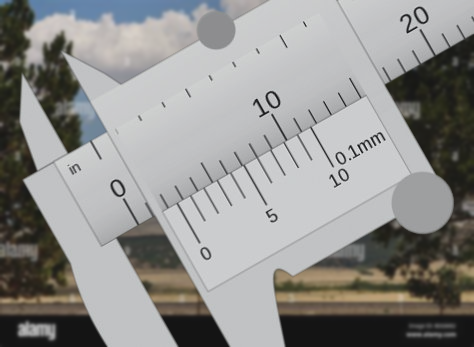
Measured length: 2.6 mm
